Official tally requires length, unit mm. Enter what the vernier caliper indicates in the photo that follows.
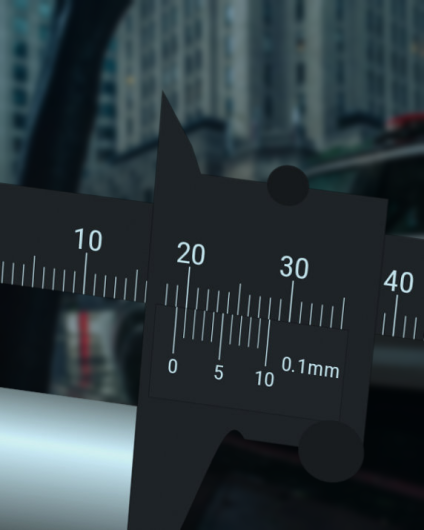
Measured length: 19.1 mm
